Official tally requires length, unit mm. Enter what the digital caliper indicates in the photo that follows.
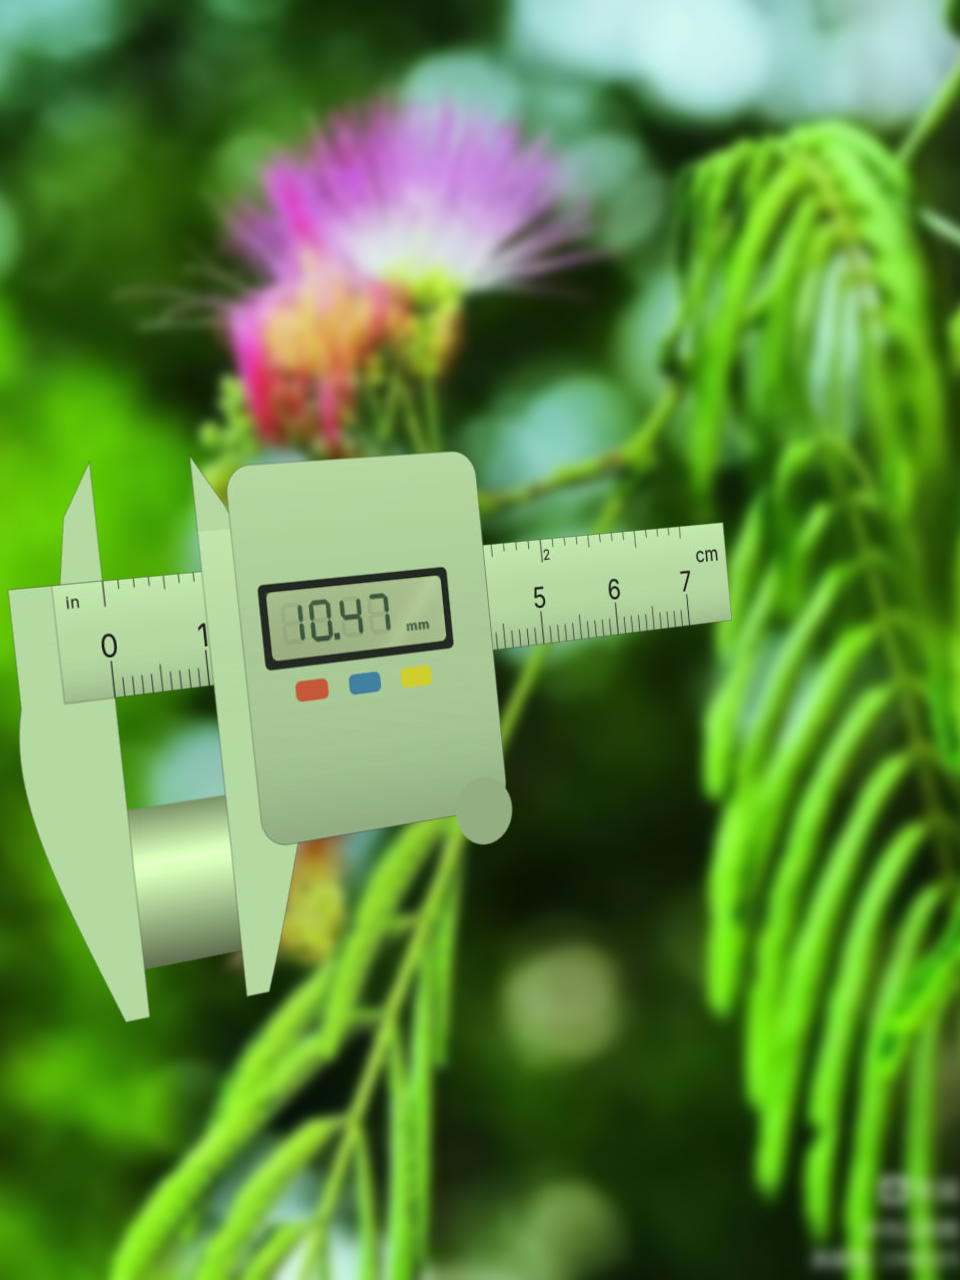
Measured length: 10.47 mm
